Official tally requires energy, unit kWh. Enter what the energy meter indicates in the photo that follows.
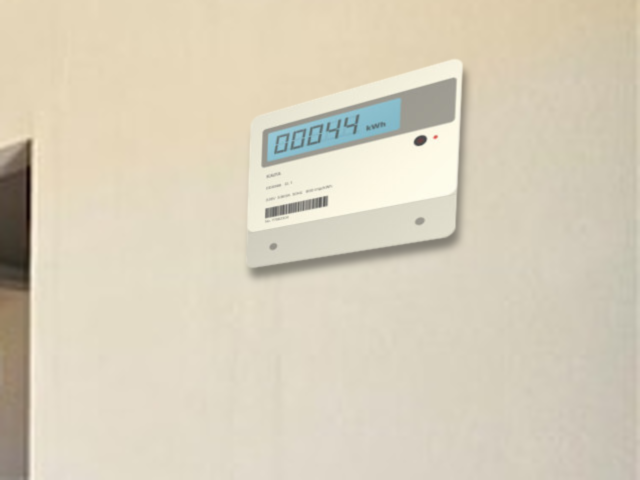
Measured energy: 44 kWh
